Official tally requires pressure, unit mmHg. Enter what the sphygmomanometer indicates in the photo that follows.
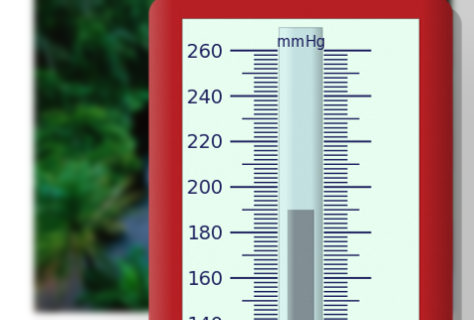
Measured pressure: 190 mmHg
